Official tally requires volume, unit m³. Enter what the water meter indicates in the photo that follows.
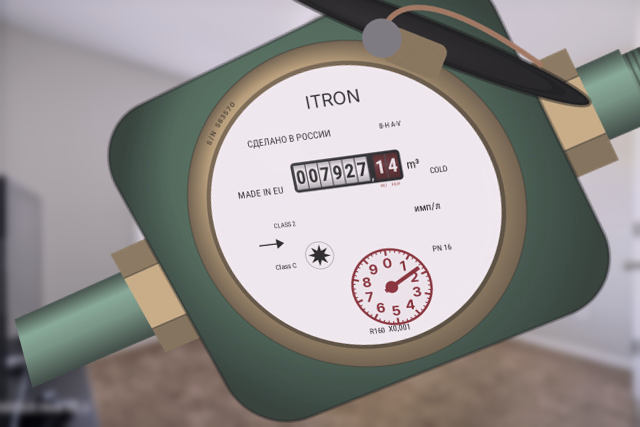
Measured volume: 7927.141 m³
